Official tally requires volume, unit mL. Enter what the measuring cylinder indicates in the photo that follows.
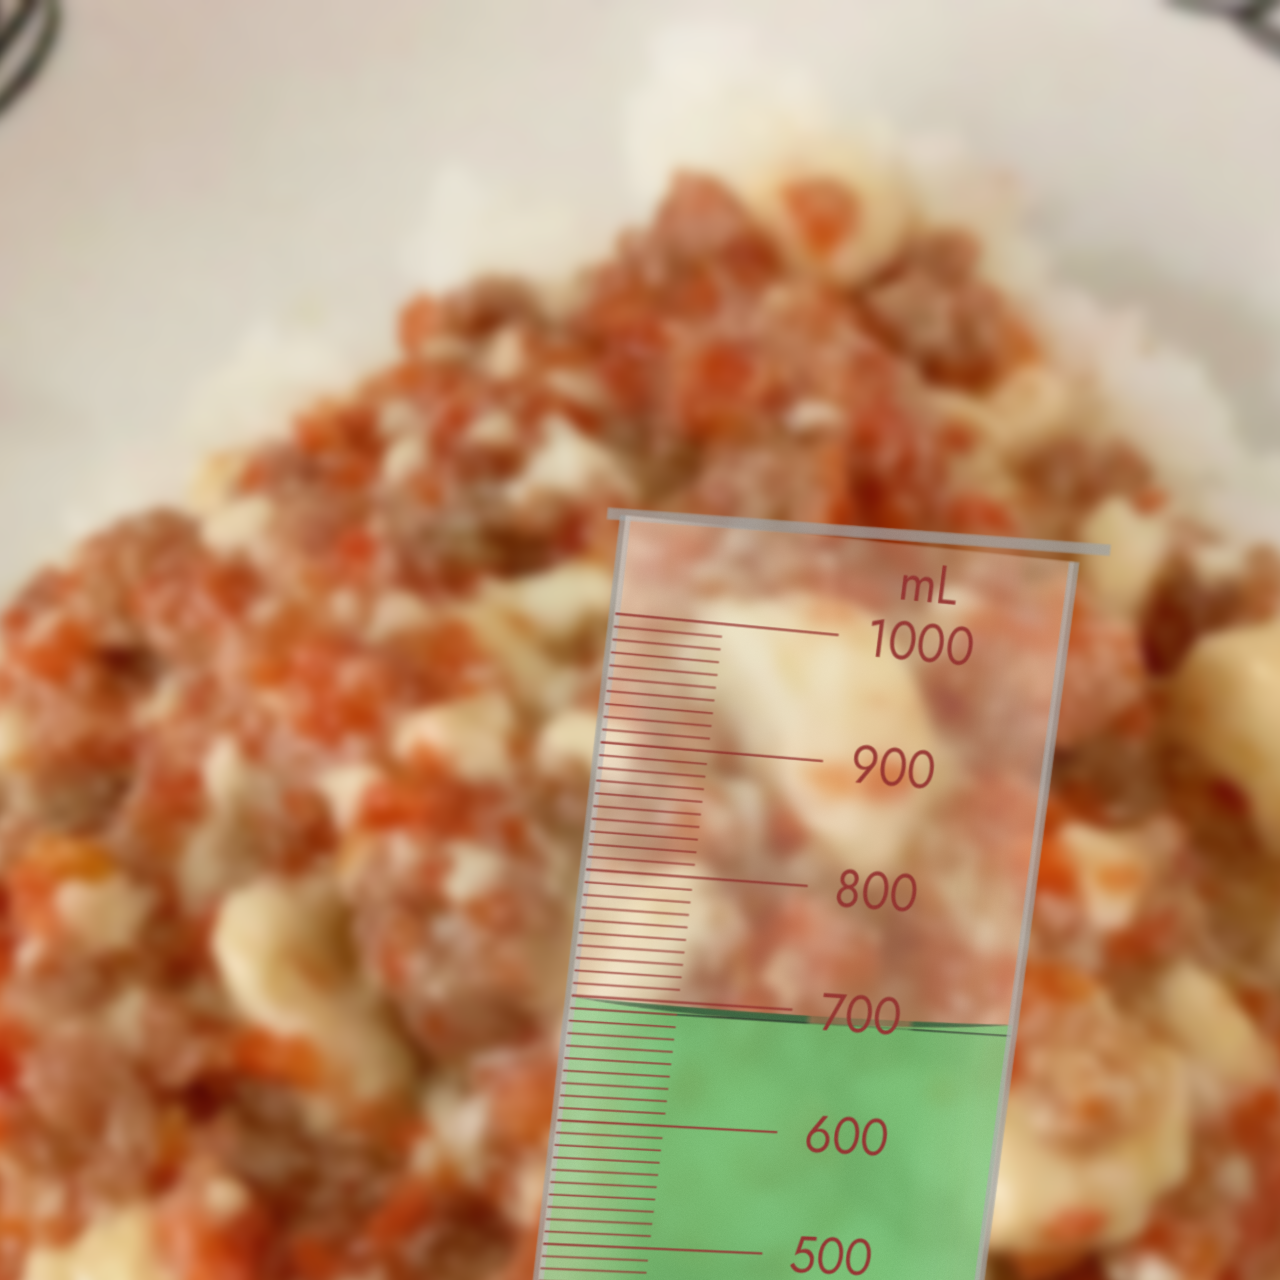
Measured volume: 690 mL
